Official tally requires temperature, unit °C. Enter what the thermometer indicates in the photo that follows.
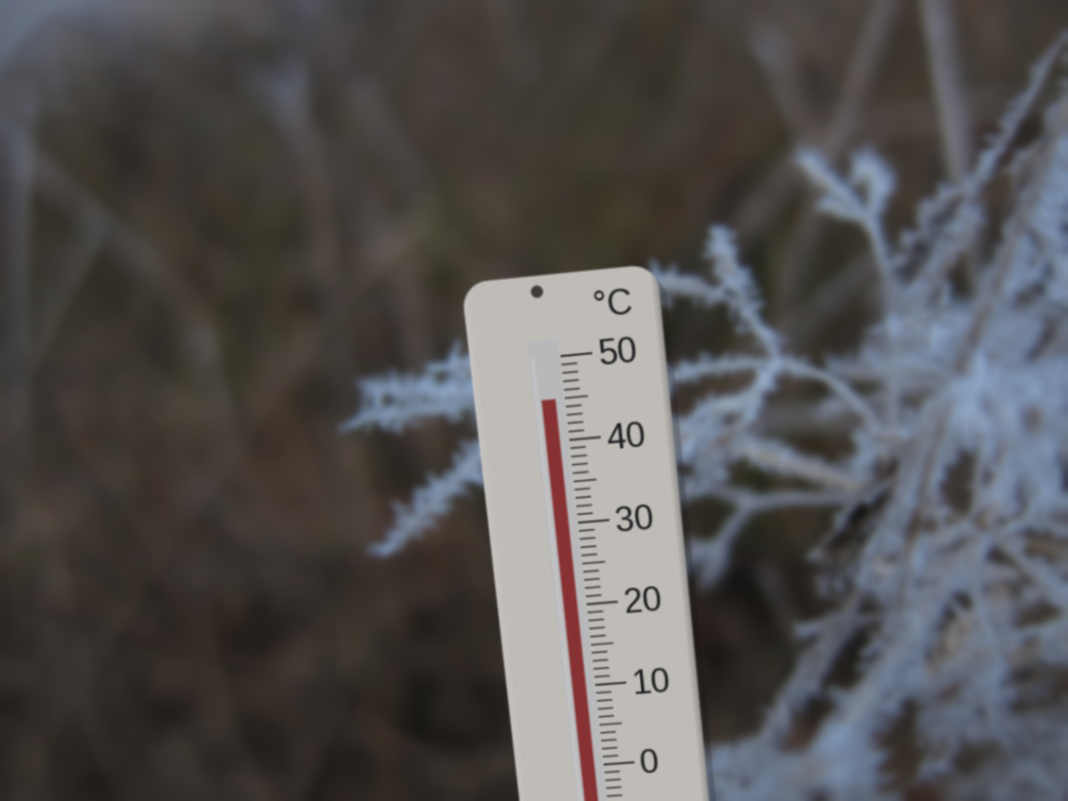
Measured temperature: 45 °C
